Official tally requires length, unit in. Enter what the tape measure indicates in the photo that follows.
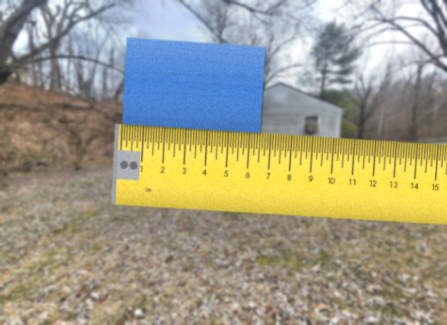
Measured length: 6.5 in
